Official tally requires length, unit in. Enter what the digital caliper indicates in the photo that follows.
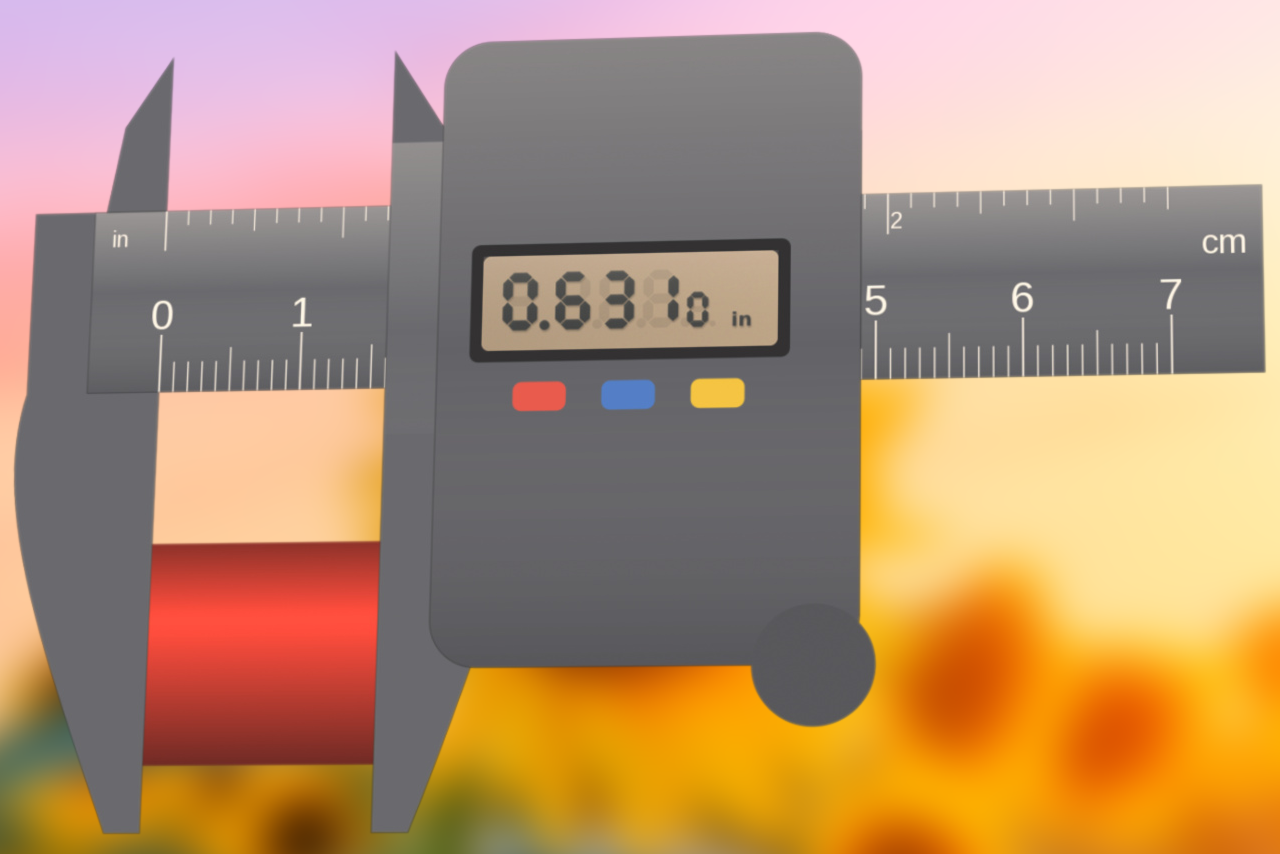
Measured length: 0.6310 in
